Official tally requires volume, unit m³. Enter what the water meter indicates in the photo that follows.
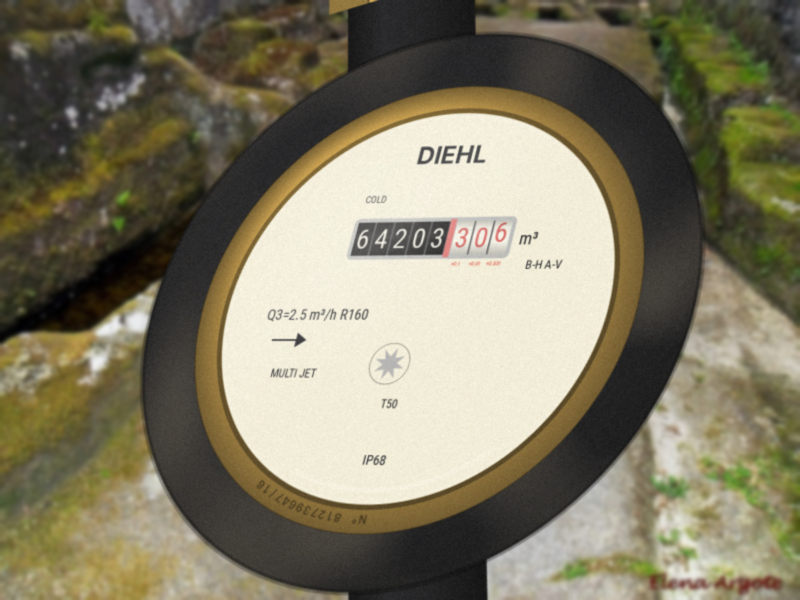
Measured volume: 64203.306 m³
